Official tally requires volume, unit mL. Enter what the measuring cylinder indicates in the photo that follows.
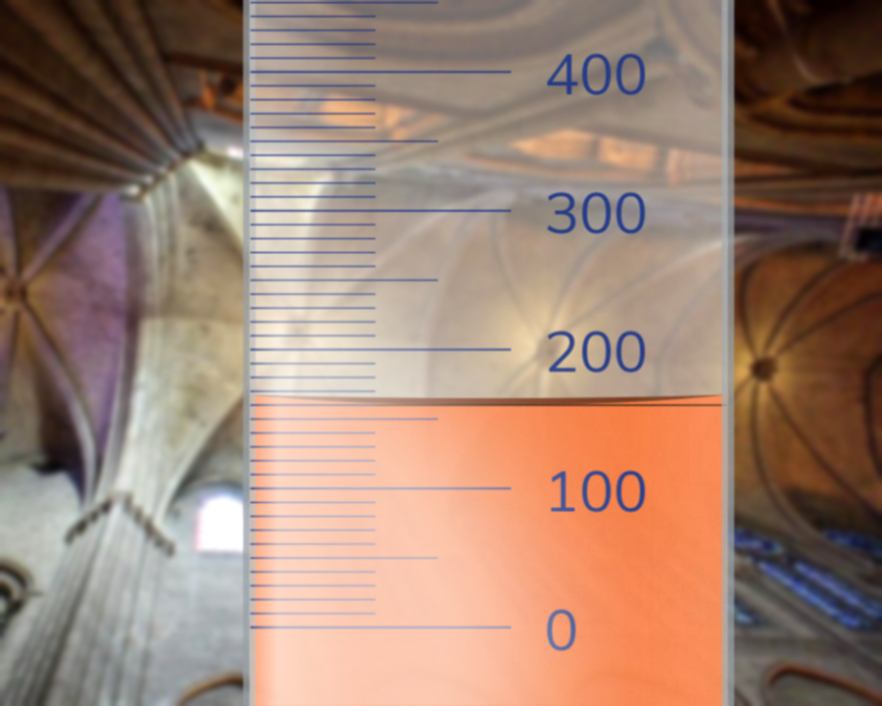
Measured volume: 160 mL
